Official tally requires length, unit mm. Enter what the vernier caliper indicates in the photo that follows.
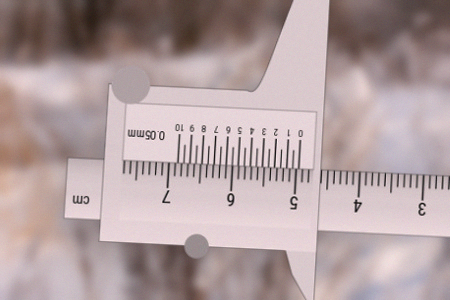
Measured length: 49.6 mm
